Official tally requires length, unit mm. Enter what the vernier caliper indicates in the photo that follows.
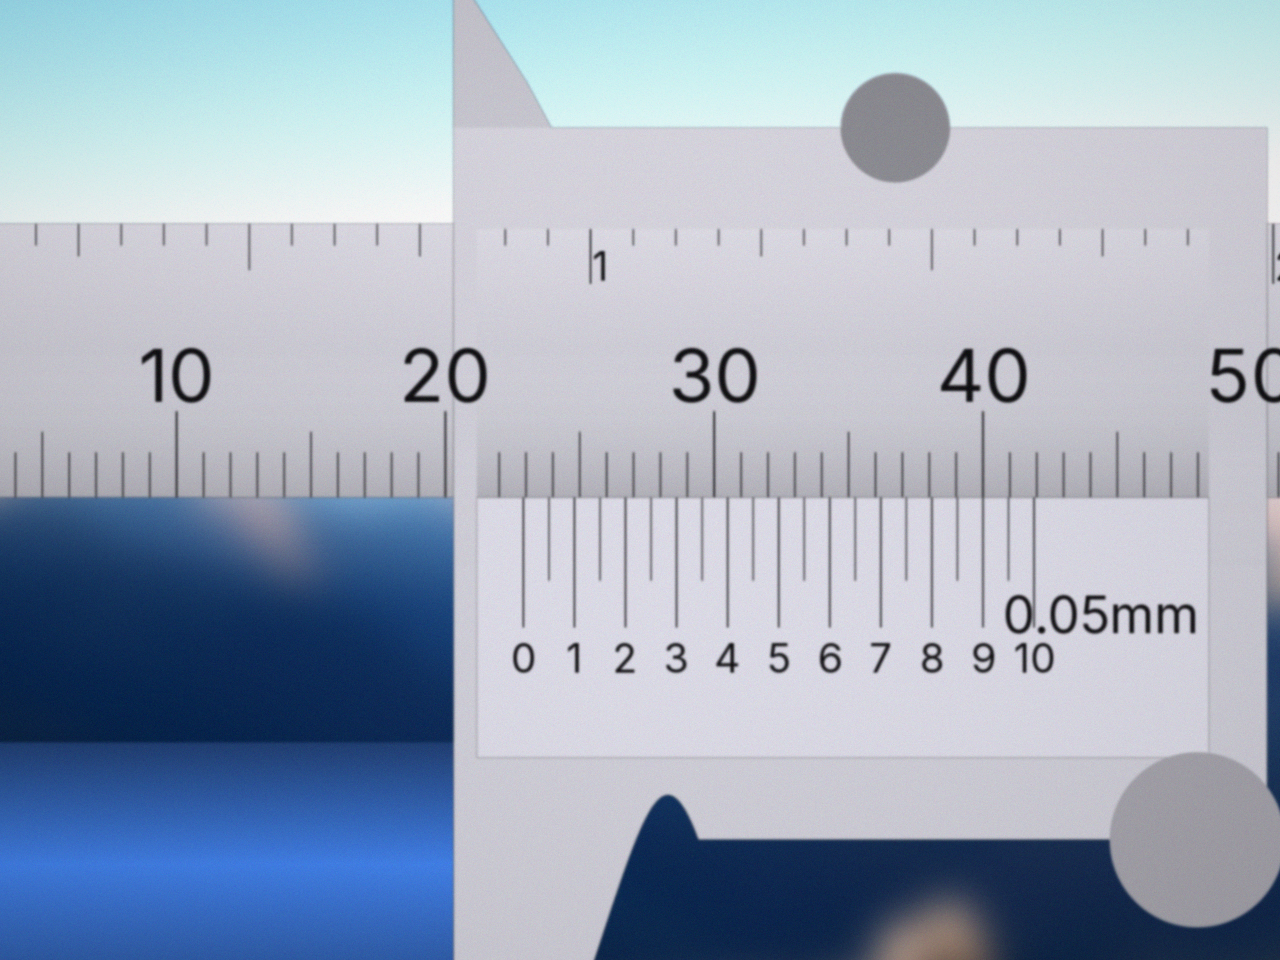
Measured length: 22.9 mm
